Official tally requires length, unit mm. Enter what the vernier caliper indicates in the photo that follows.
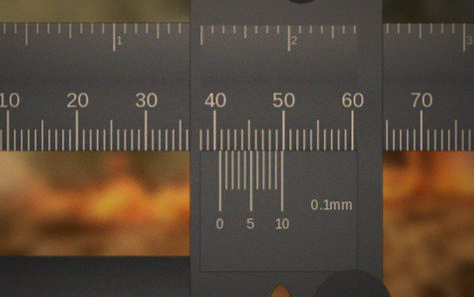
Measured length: 40.8 mm
